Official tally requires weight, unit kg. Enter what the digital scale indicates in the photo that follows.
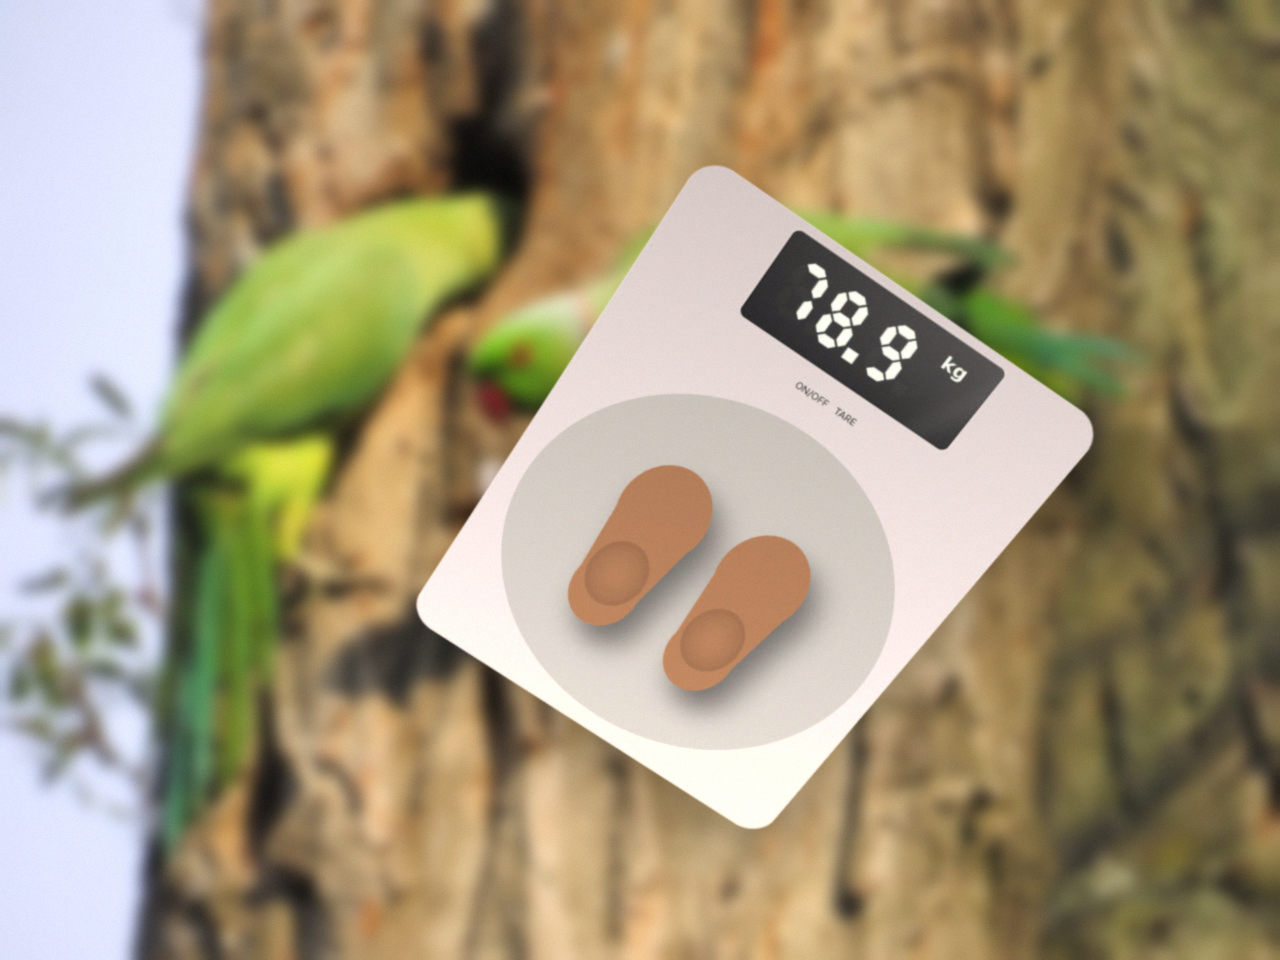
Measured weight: 78.9 kg
